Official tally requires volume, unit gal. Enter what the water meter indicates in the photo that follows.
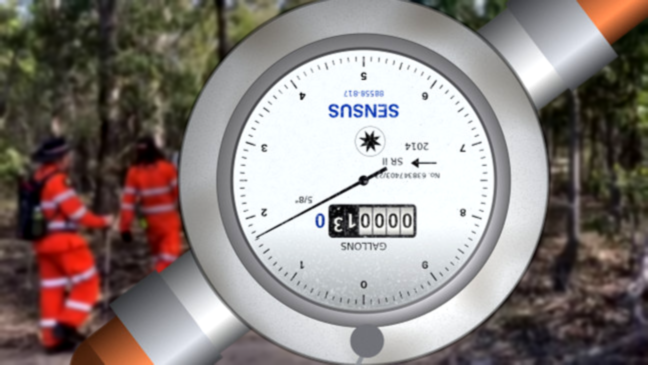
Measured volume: 131.7 gal
